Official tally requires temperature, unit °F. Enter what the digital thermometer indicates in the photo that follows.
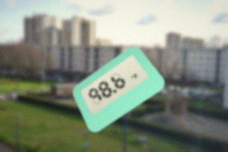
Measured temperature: 98.6 °F
